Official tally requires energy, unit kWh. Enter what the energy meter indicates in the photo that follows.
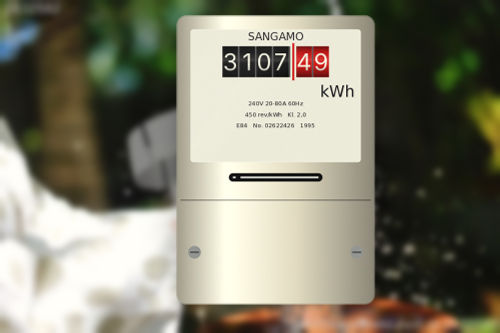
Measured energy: 3107.49 kWh
